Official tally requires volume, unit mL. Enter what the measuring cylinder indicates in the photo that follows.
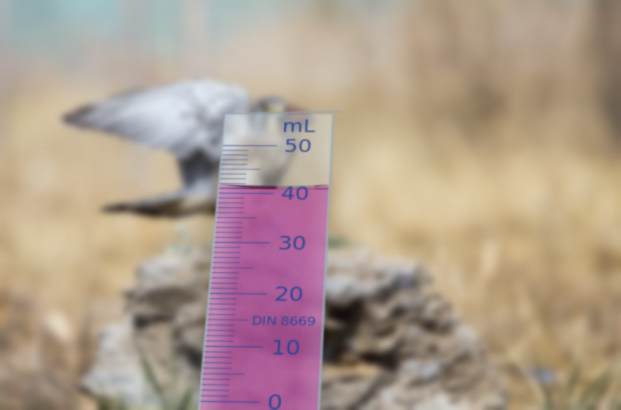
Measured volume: 41 mL
